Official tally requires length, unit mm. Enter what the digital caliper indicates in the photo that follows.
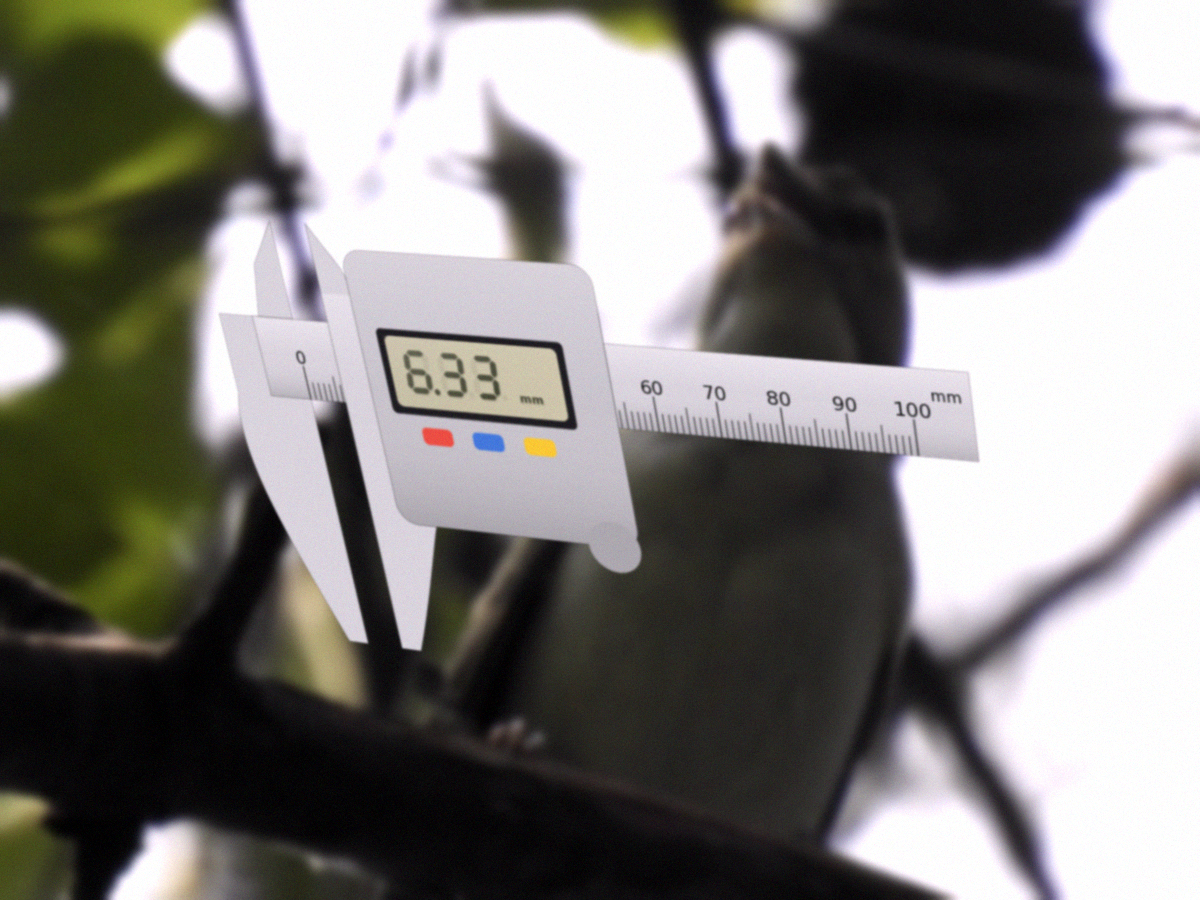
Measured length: 6.33 mm
